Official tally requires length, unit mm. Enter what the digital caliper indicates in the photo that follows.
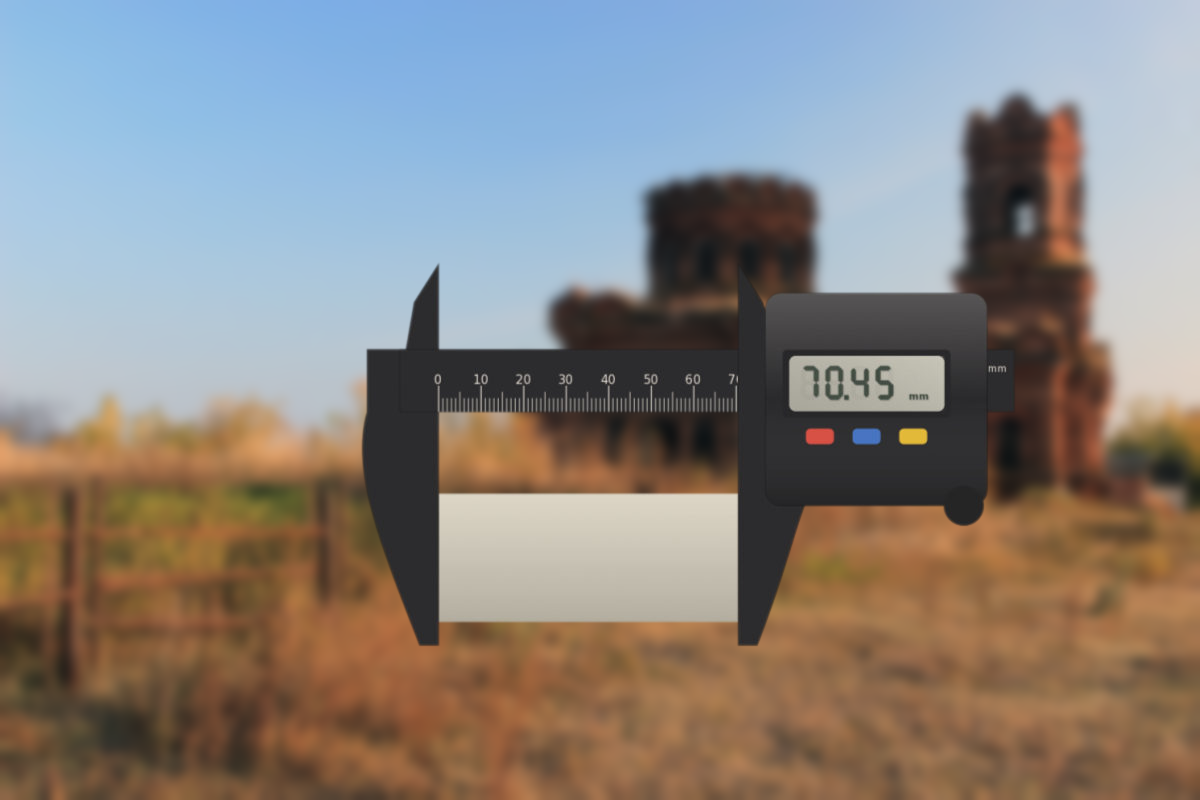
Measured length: 70.45 mm
